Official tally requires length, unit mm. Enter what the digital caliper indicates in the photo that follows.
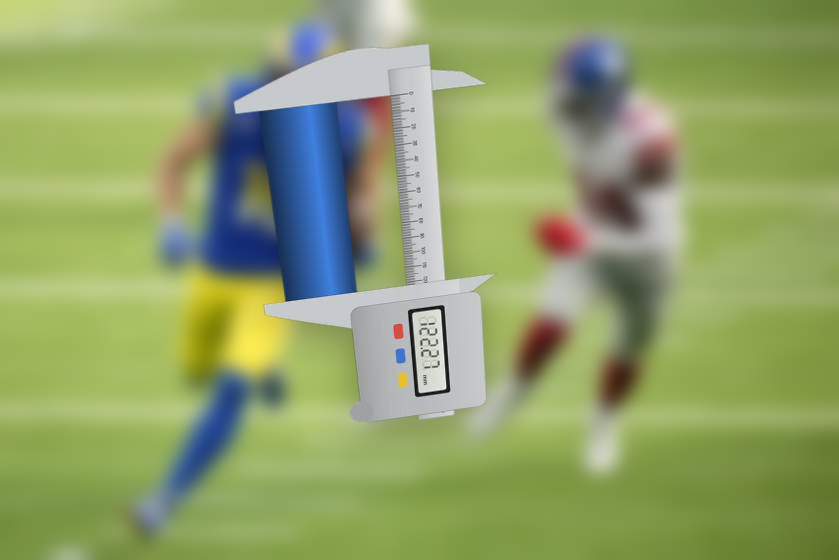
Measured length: 122.27 mm
